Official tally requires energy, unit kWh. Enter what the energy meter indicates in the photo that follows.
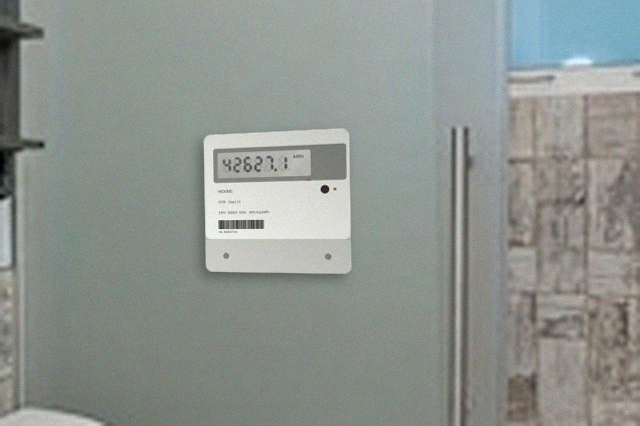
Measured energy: 42627.1 kWh
